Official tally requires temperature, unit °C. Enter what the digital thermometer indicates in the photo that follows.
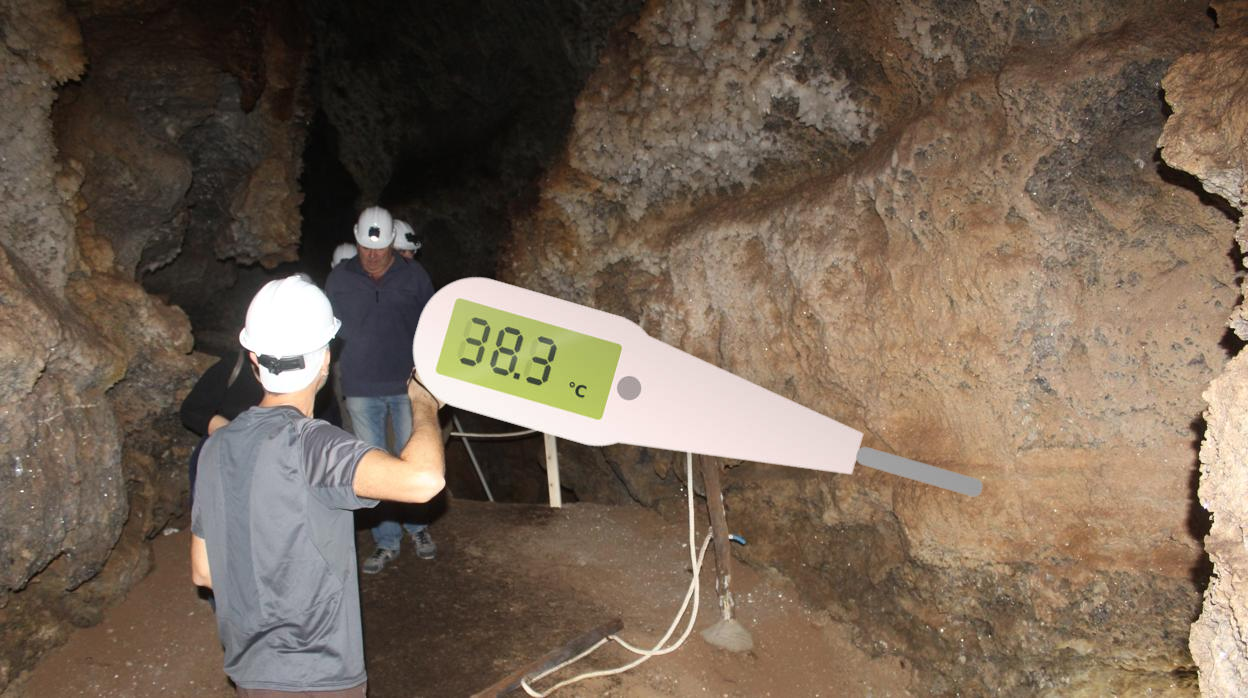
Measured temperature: 38.3 °C
